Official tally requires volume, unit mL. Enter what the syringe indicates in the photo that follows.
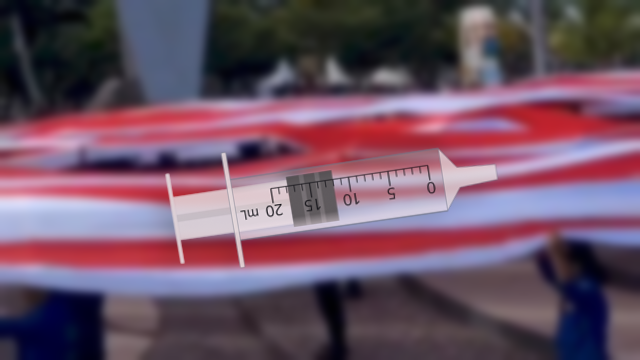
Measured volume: 12 mL
